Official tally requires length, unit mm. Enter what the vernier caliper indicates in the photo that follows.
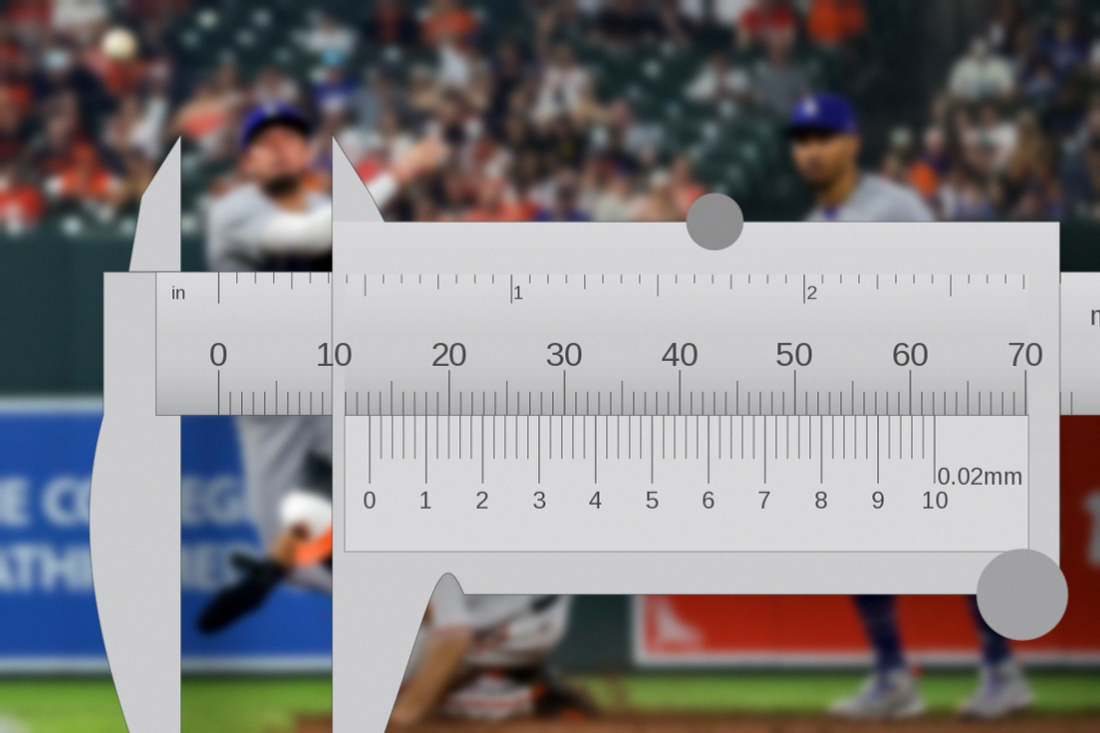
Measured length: 13.1 mm
